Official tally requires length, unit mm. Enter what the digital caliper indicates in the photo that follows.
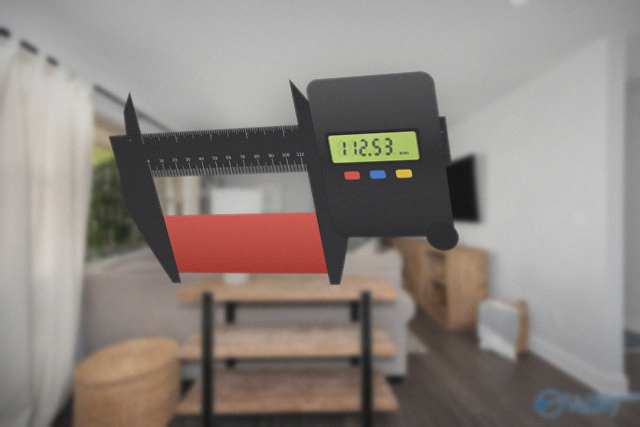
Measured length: 112.53 mm
